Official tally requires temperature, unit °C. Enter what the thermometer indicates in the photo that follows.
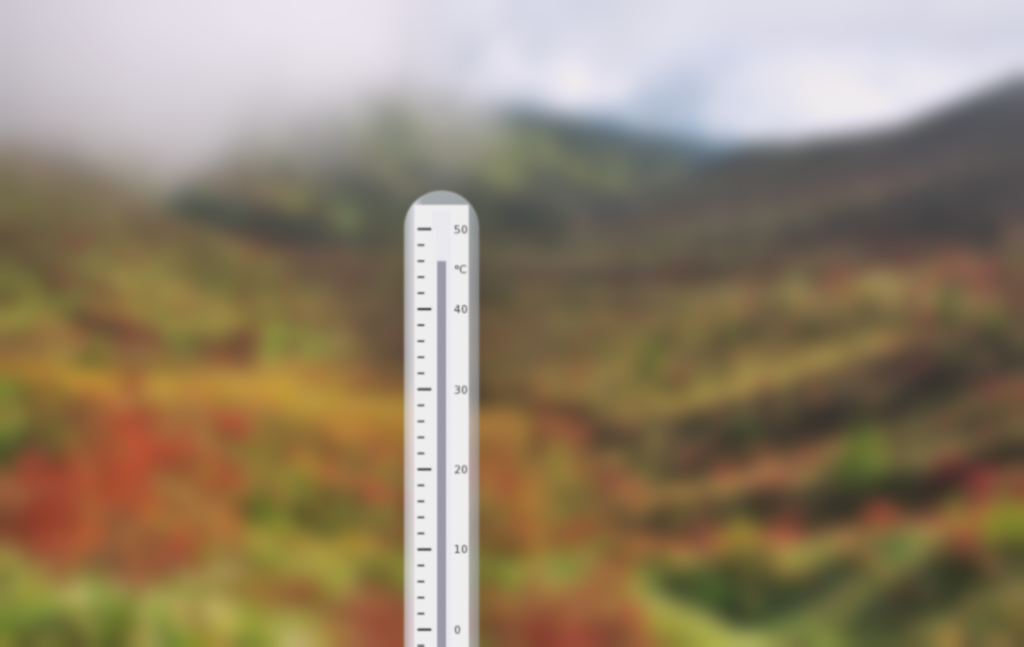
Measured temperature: 46 °C
